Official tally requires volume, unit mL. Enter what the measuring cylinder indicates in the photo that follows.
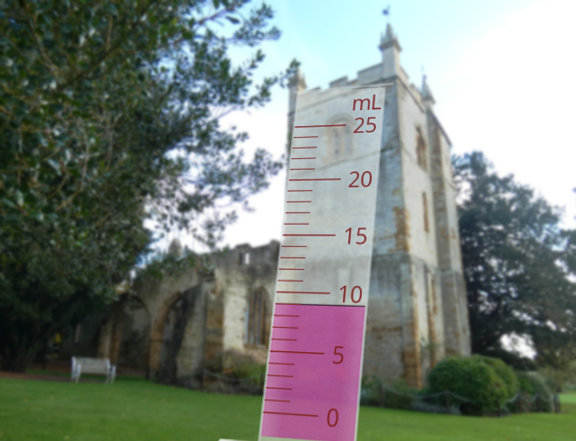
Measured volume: 9 mL
